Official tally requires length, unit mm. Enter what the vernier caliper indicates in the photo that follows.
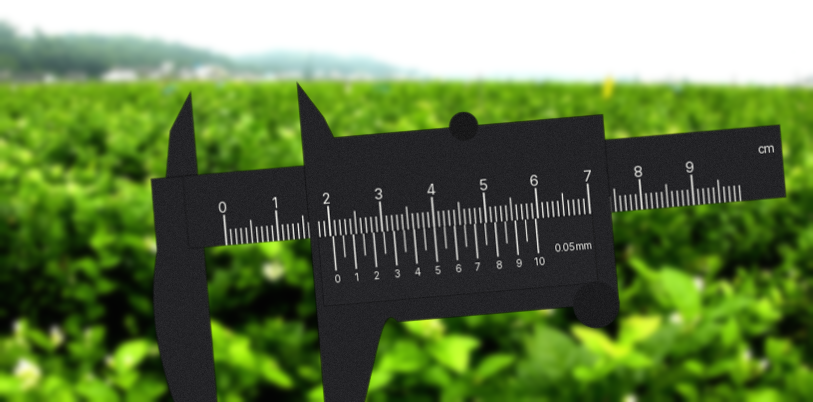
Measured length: 20.5 mm
